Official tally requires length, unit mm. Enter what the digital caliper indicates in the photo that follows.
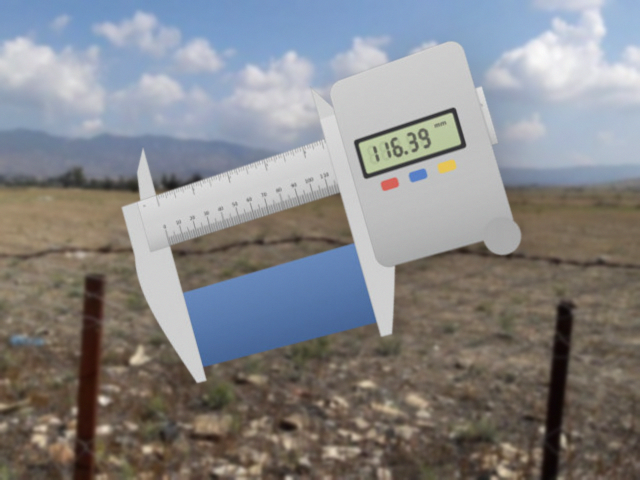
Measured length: 116.39 mm
